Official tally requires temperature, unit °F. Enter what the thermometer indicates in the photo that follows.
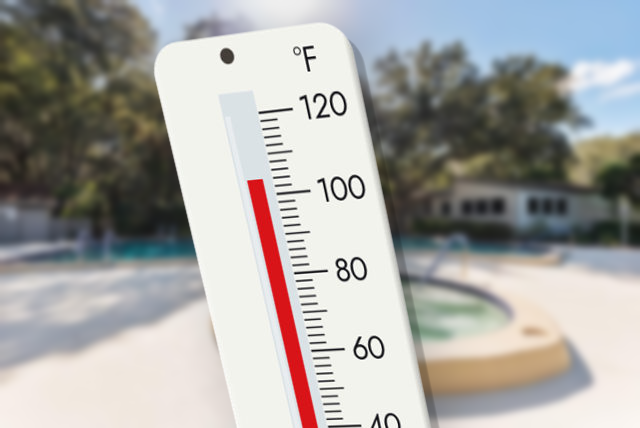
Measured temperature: 104 °F
